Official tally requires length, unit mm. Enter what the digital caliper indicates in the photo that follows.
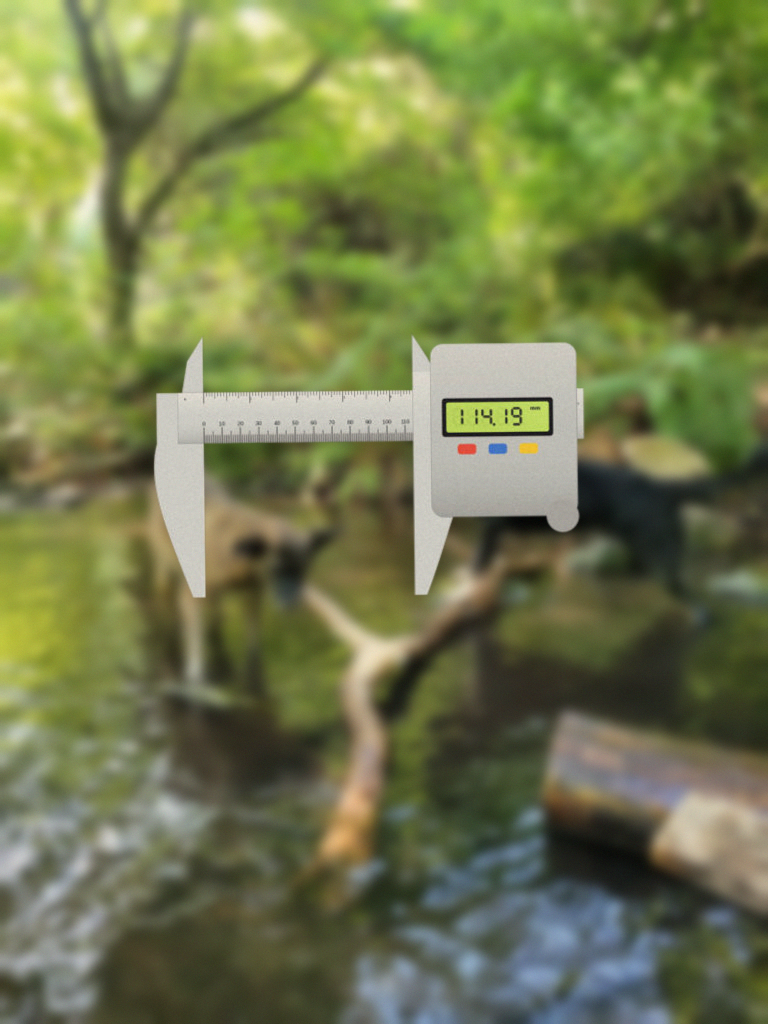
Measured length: 114.19 mm
